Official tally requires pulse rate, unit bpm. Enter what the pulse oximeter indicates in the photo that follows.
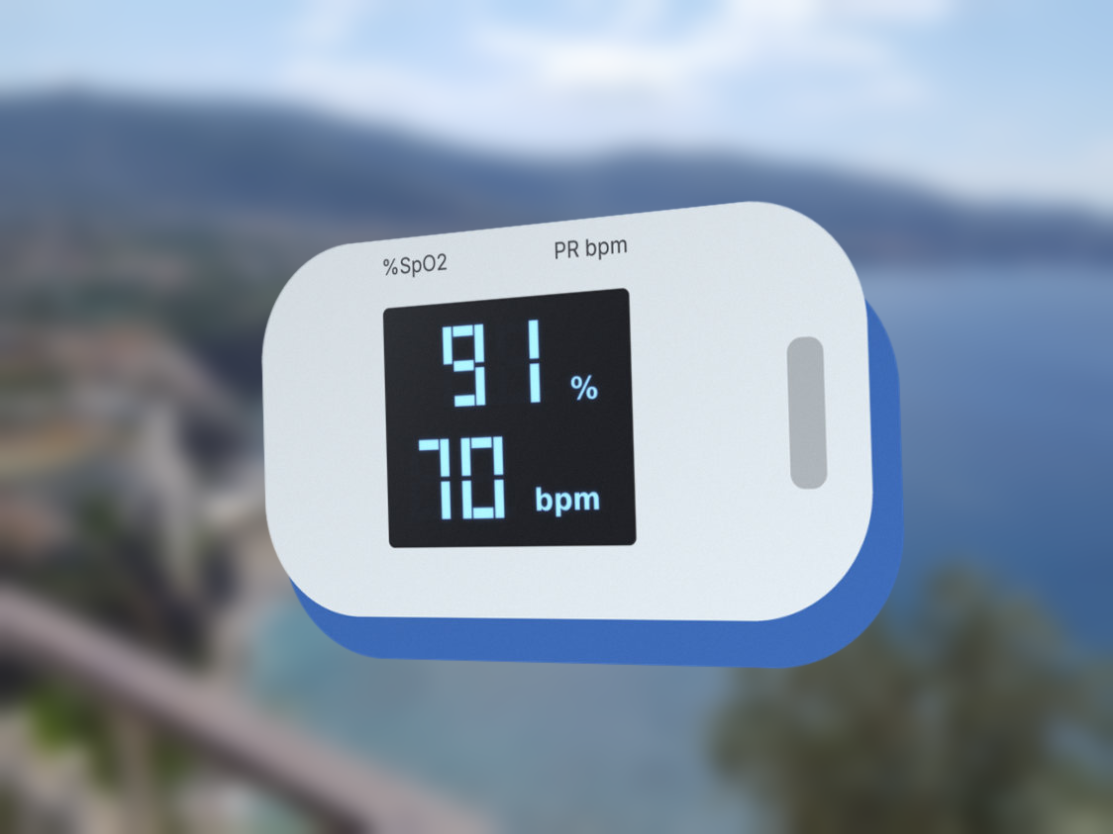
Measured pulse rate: 70 bpm
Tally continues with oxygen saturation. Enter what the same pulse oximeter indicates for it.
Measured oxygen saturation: 91 %
